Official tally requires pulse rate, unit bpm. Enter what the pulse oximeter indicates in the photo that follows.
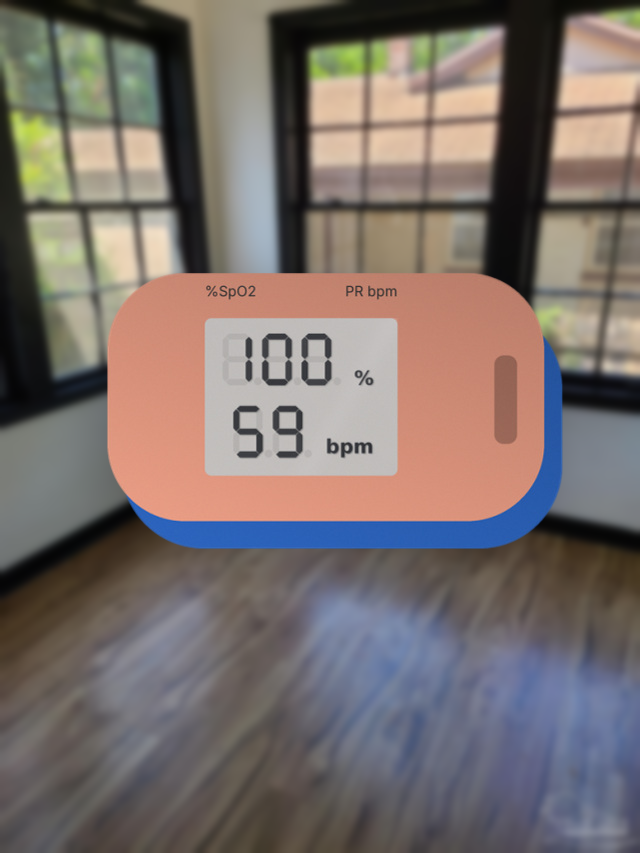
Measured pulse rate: 59 bpm
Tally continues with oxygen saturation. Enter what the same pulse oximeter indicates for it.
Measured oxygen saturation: 100 %
